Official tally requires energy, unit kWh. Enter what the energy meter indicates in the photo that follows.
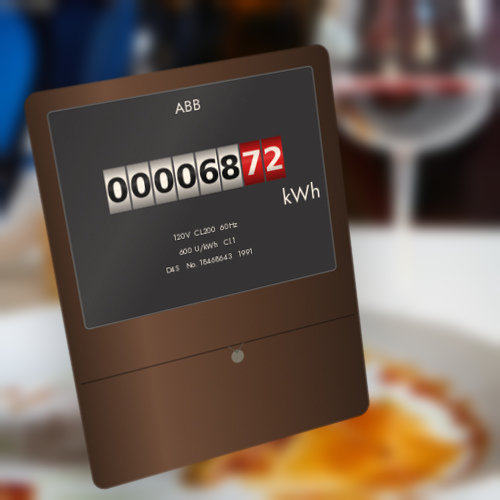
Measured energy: 68.72 kWh
